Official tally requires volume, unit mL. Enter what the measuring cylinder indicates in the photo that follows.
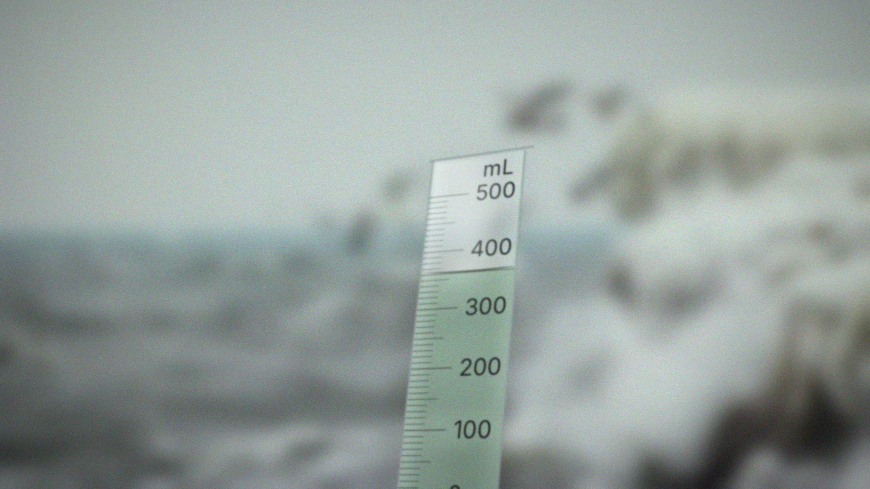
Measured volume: 360 mL
